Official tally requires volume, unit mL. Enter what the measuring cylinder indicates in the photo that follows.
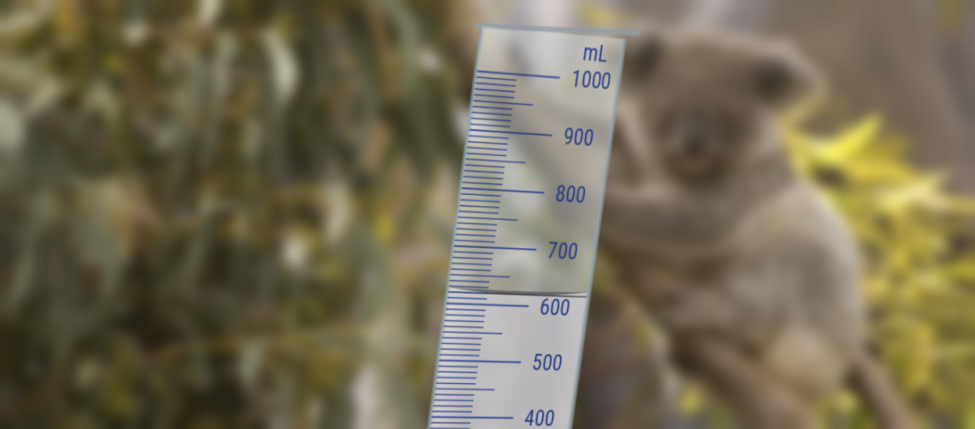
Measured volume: 620 mL
